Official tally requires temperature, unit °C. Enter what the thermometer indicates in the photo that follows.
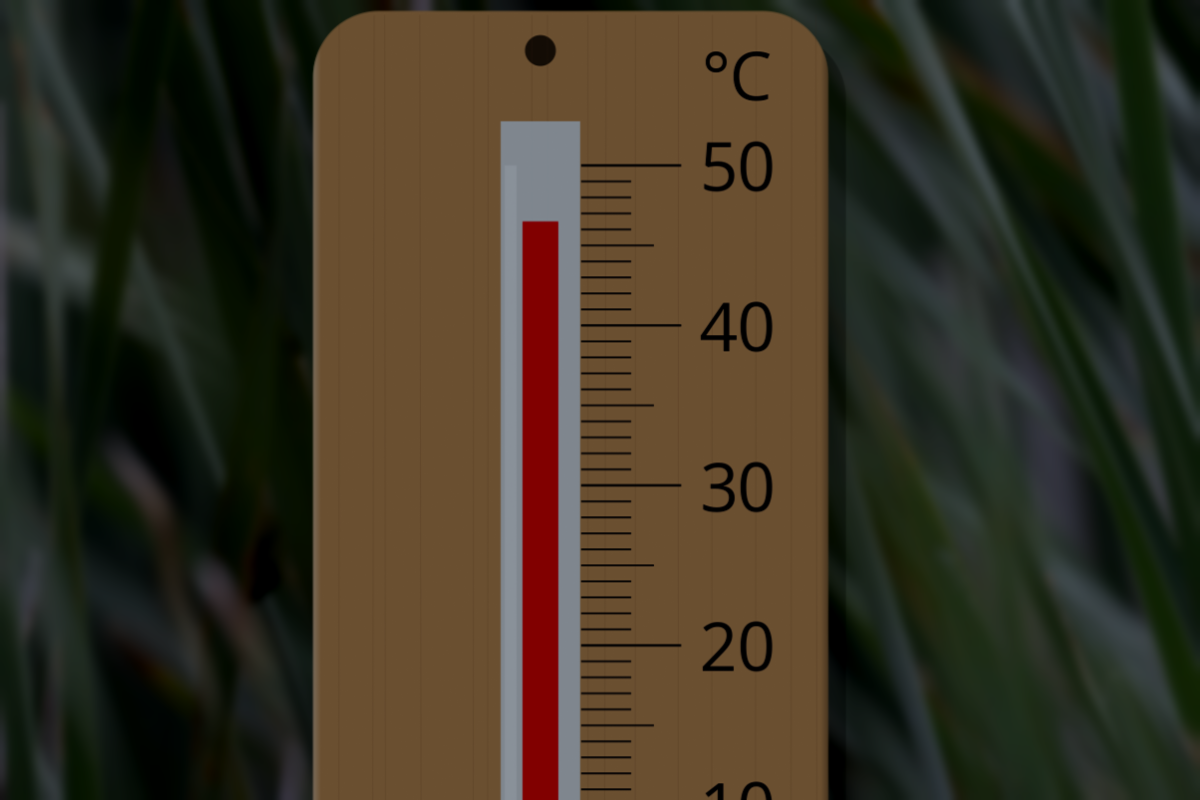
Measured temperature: 46.5 °C
